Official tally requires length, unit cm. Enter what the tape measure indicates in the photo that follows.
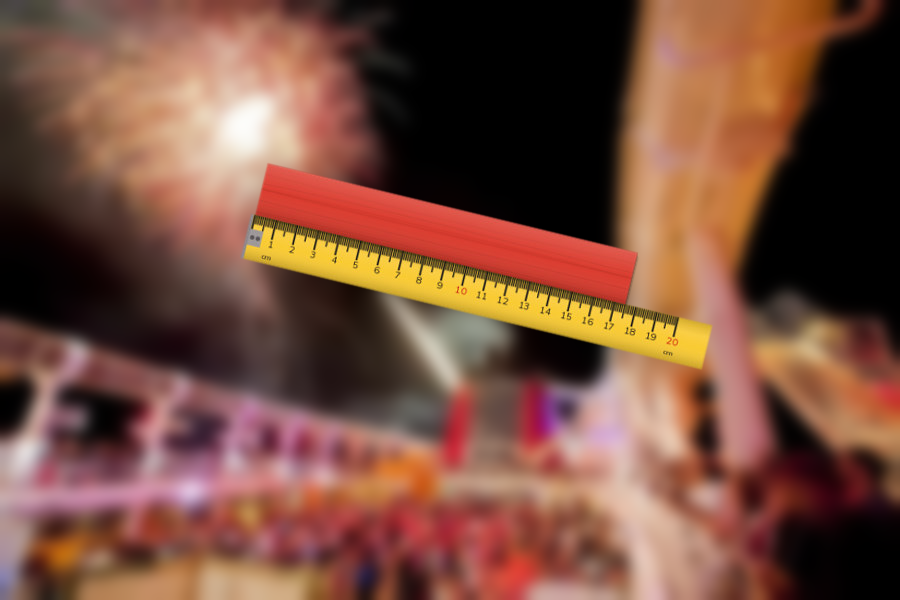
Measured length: 17.5 cm
